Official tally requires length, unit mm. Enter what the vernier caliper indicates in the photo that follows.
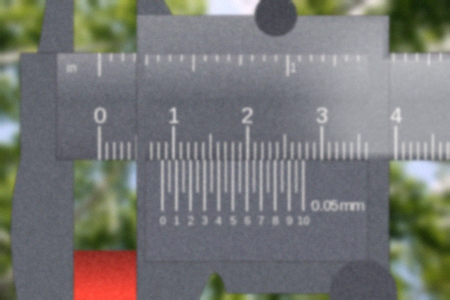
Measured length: 8.5 mm
